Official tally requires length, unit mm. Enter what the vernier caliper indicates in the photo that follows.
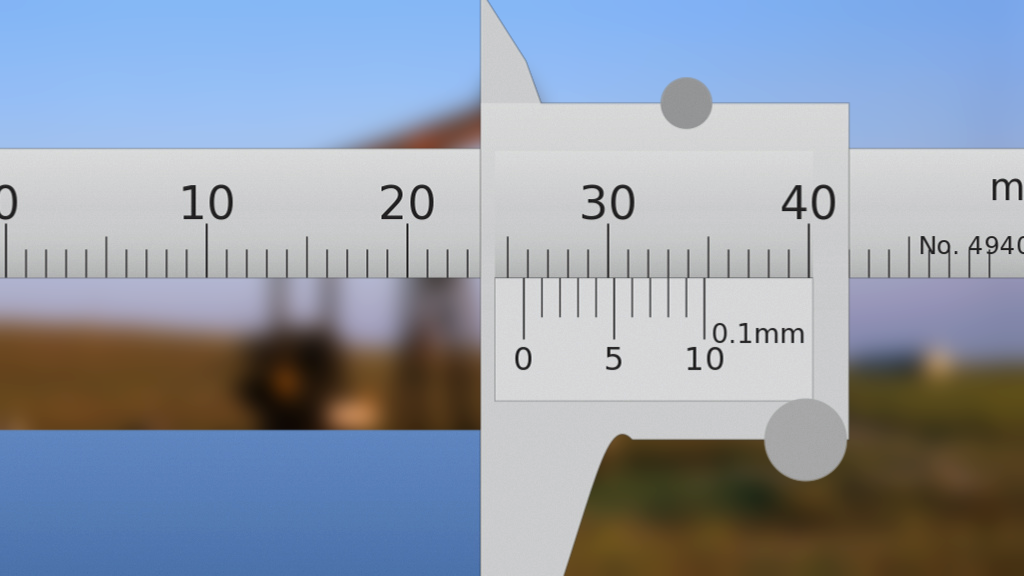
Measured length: 25.8 mm
